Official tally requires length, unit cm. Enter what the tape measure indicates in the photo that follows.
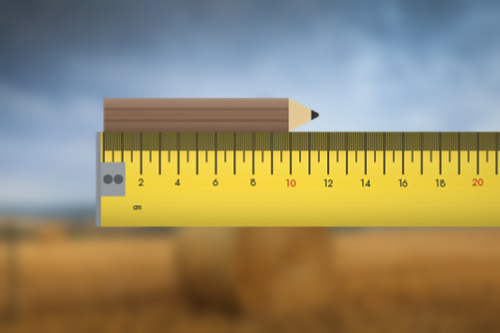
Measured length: 11.5 cm
